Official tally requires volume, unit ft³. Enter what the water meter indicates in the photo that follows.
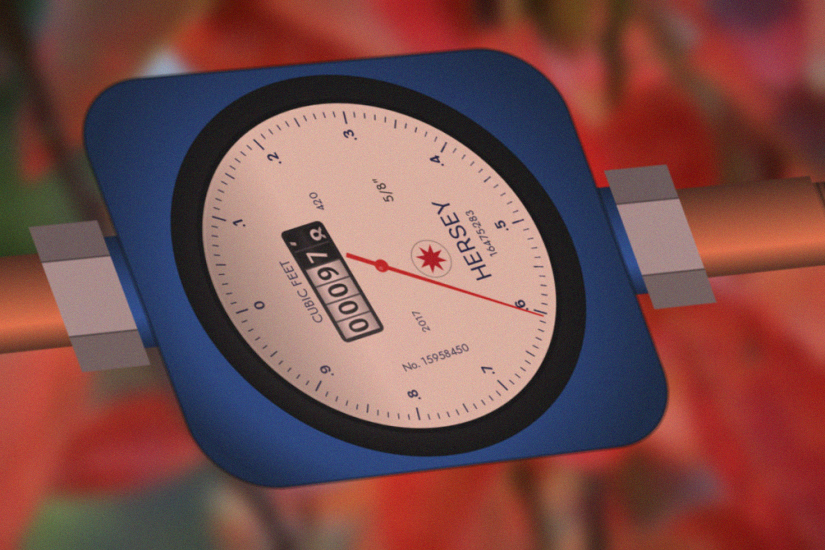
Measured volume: 977.60 ft³
